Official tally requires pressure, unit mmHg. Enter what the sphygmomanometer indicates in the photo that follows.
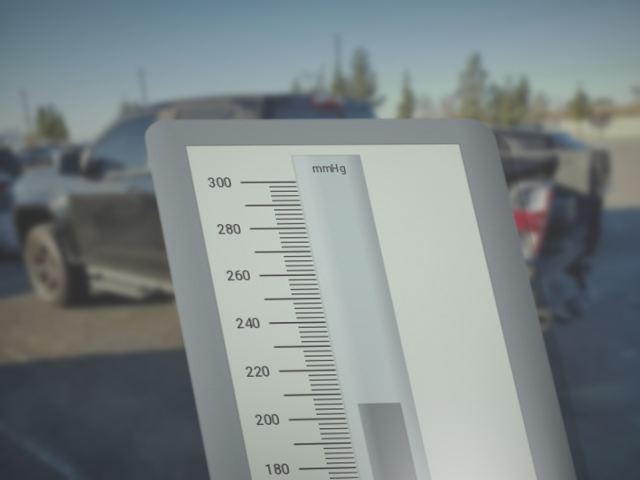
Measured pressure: 206 mmHg
